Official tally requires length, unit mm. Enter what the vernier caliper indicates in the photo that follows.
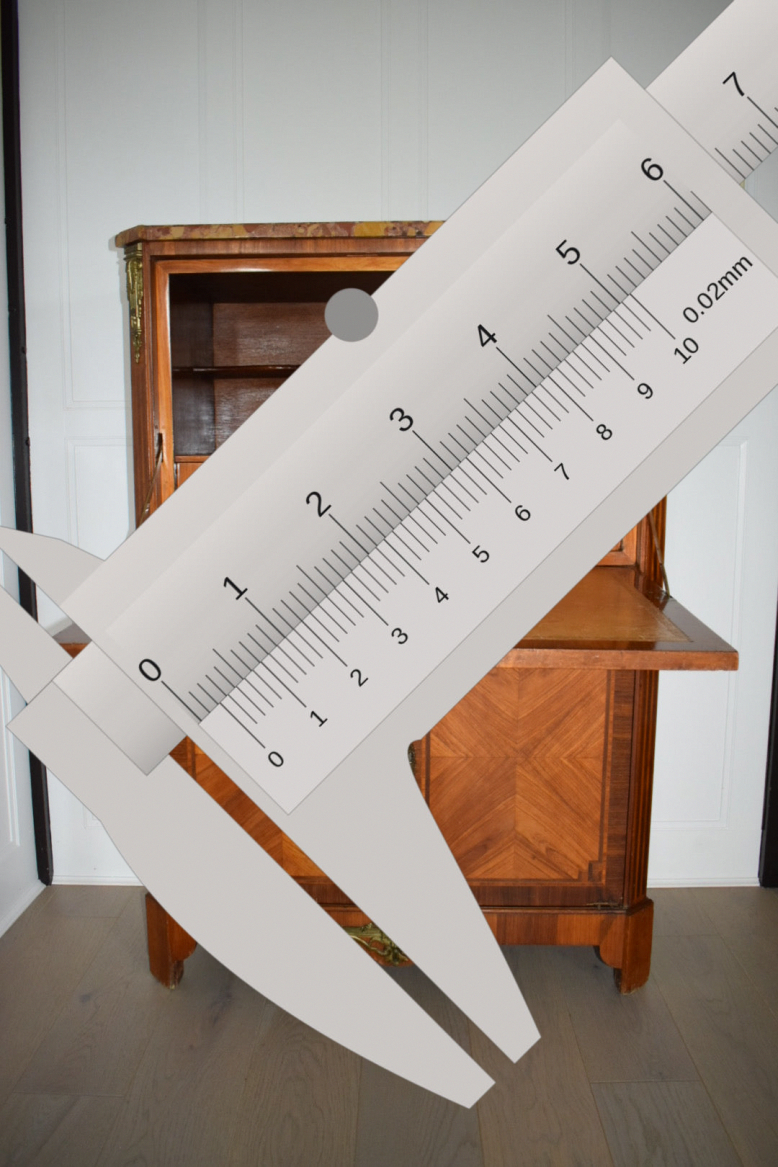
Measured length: 2.2 mm
